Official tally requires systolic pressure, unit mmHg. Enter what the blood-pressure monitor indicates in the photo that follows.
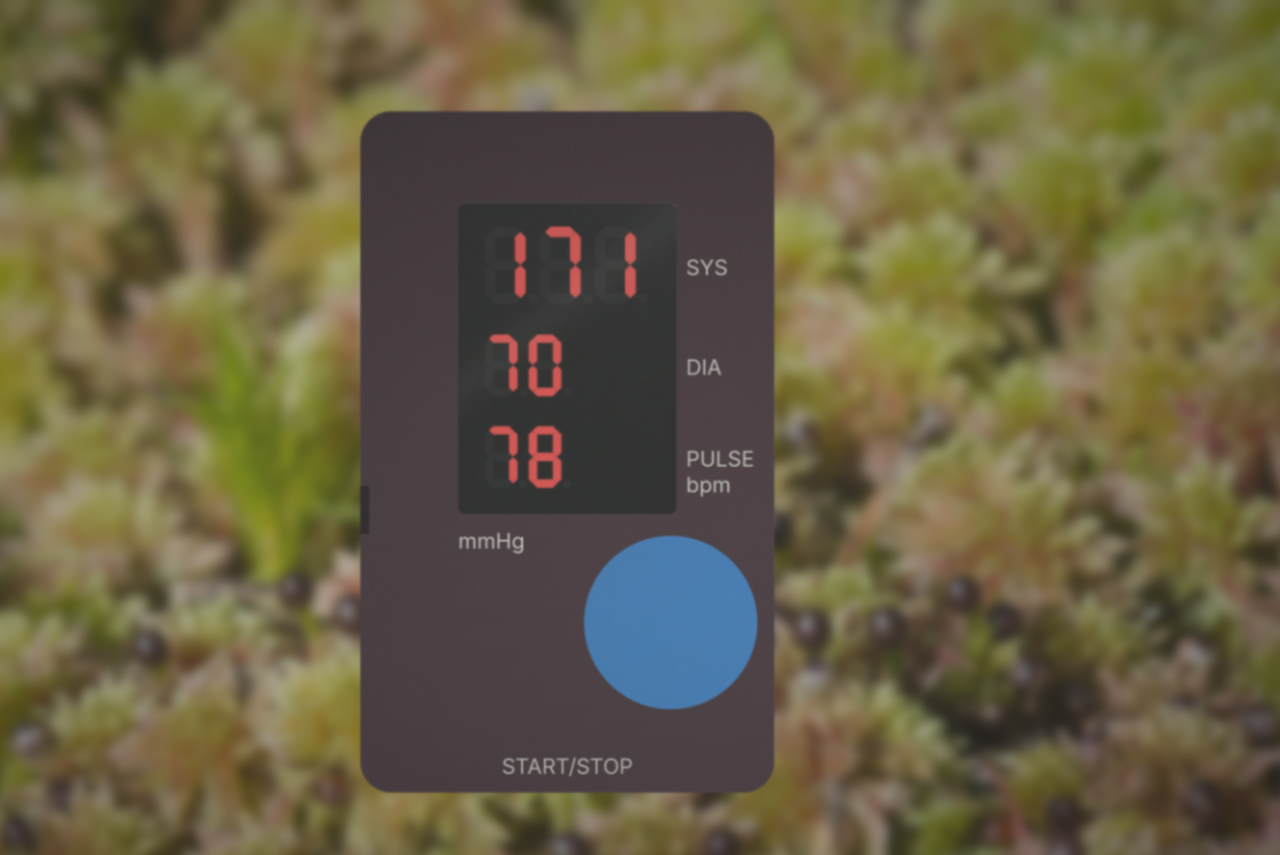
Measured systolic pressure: 171 mmHg
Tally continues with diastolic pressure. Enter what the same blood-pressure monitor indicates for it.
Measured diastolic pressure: 70 mmHg
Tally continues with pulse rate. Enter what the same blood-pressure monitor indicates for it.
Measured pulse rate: 78 bpm
